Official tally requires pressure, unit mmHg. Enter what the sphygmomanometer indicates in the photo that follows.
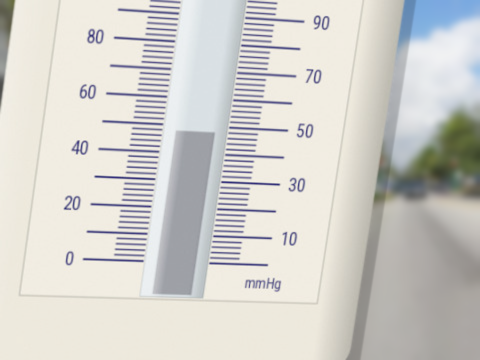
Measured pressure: 48 mmHg
